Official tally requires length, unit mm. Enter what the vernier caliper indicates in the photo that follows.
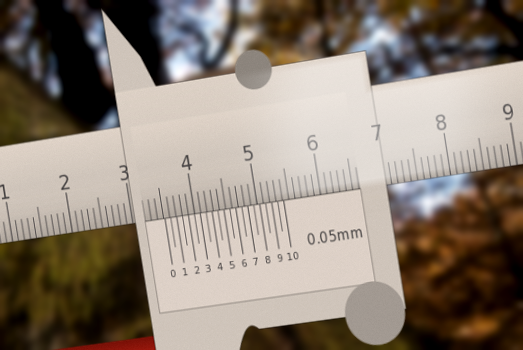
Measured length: 35.2 mm
